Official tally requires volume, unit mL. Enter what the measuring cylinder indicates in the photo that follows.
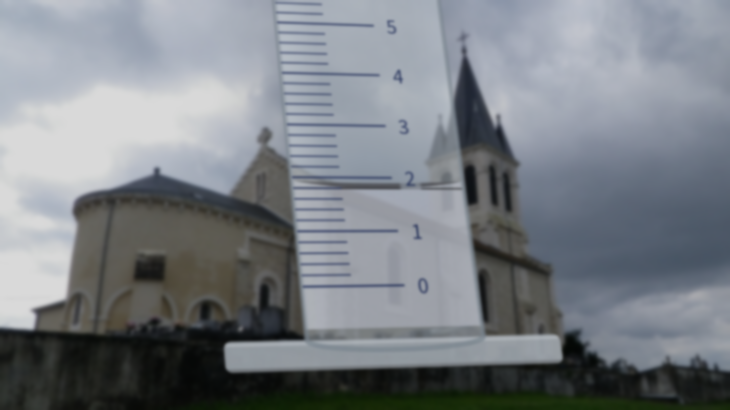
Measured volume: 1.8 mL
